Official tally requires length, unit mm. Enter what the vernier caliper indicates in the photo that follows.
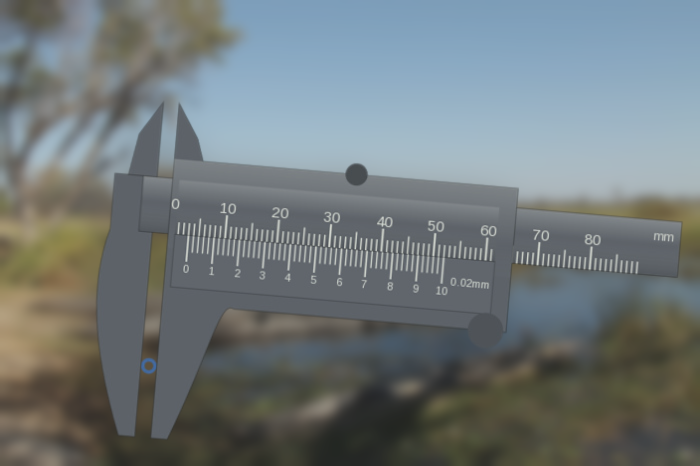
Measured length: 3.0 mm
